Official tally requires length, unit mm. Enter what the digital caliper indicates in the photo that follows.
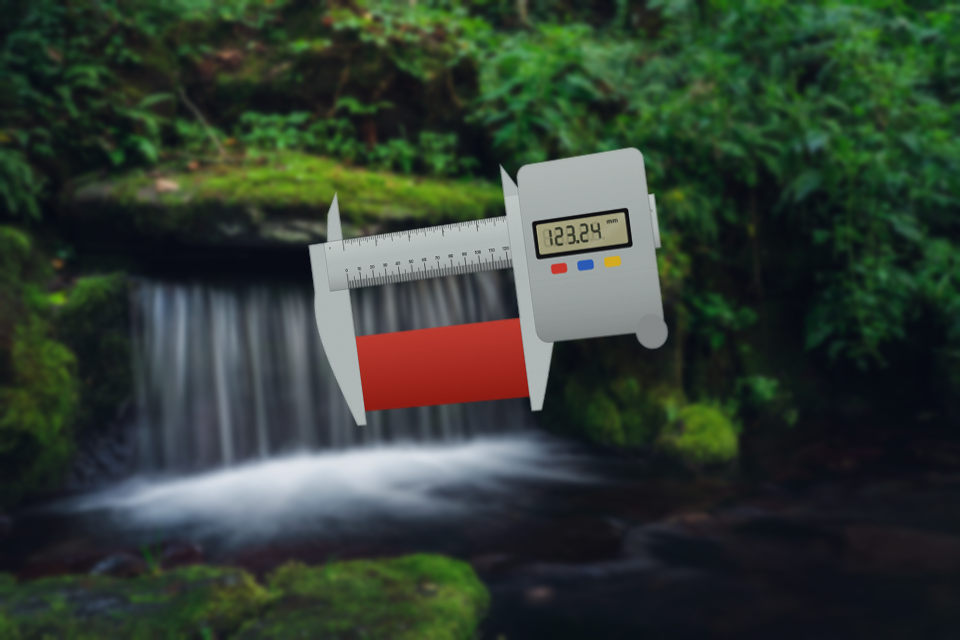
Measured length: 123.24 mm
